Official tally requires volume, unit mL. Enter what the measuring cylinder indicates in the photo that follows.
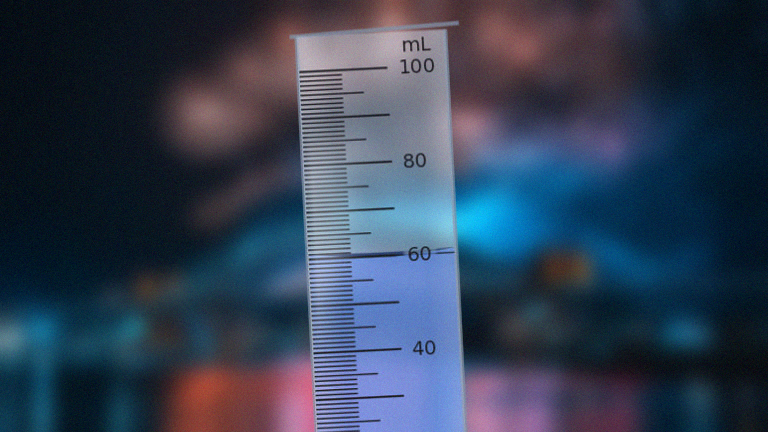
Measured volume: 60 mL
